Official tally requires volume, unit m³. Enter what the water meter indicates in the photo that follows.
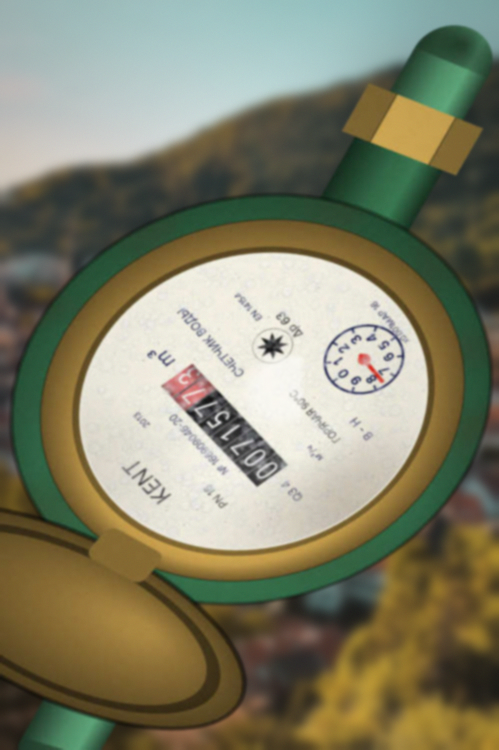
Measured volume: 7157.727 m³
